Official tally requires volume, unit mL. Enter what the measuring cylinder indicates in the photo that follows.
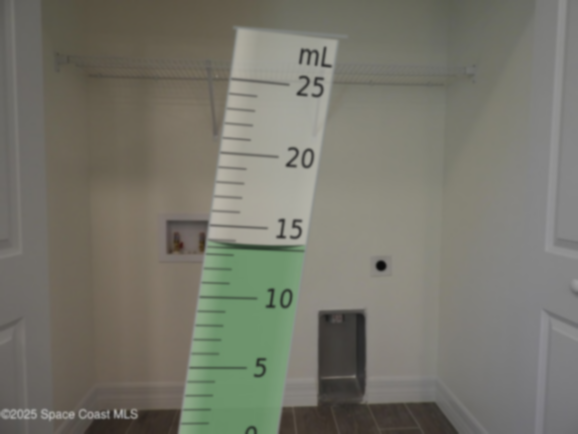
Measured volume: 13.5 mL
